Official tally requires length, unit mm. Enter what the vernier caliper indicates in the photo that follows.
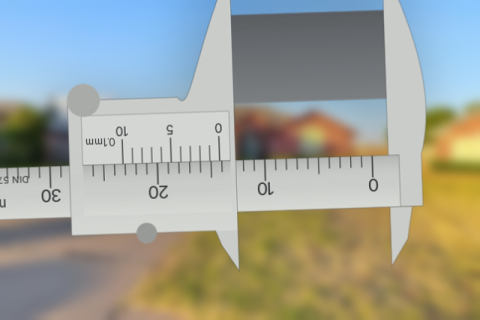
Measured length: 14.2 mm
